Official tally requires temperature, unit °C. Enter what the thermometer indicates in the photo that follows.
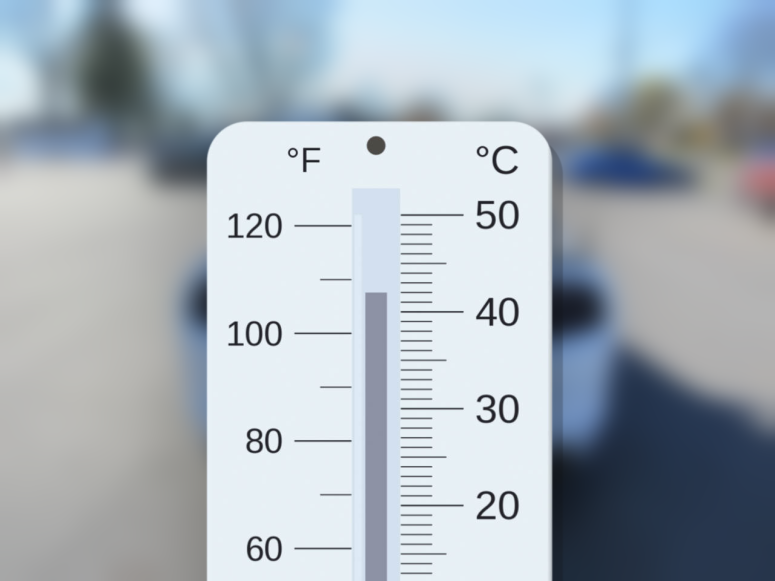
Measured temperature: 42 °C
